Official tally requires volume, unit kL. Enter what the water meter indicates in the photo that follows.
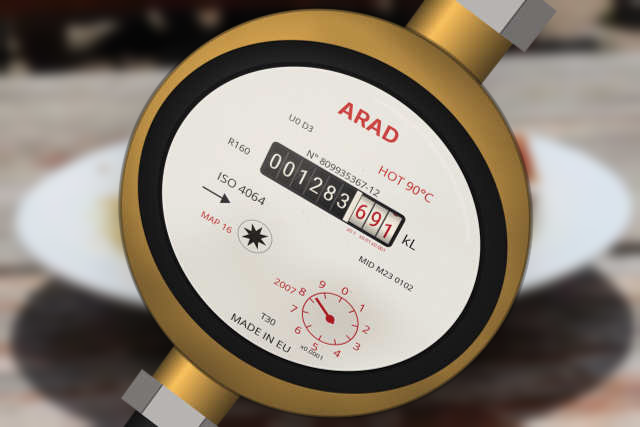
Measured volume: 1283.6908 kL
